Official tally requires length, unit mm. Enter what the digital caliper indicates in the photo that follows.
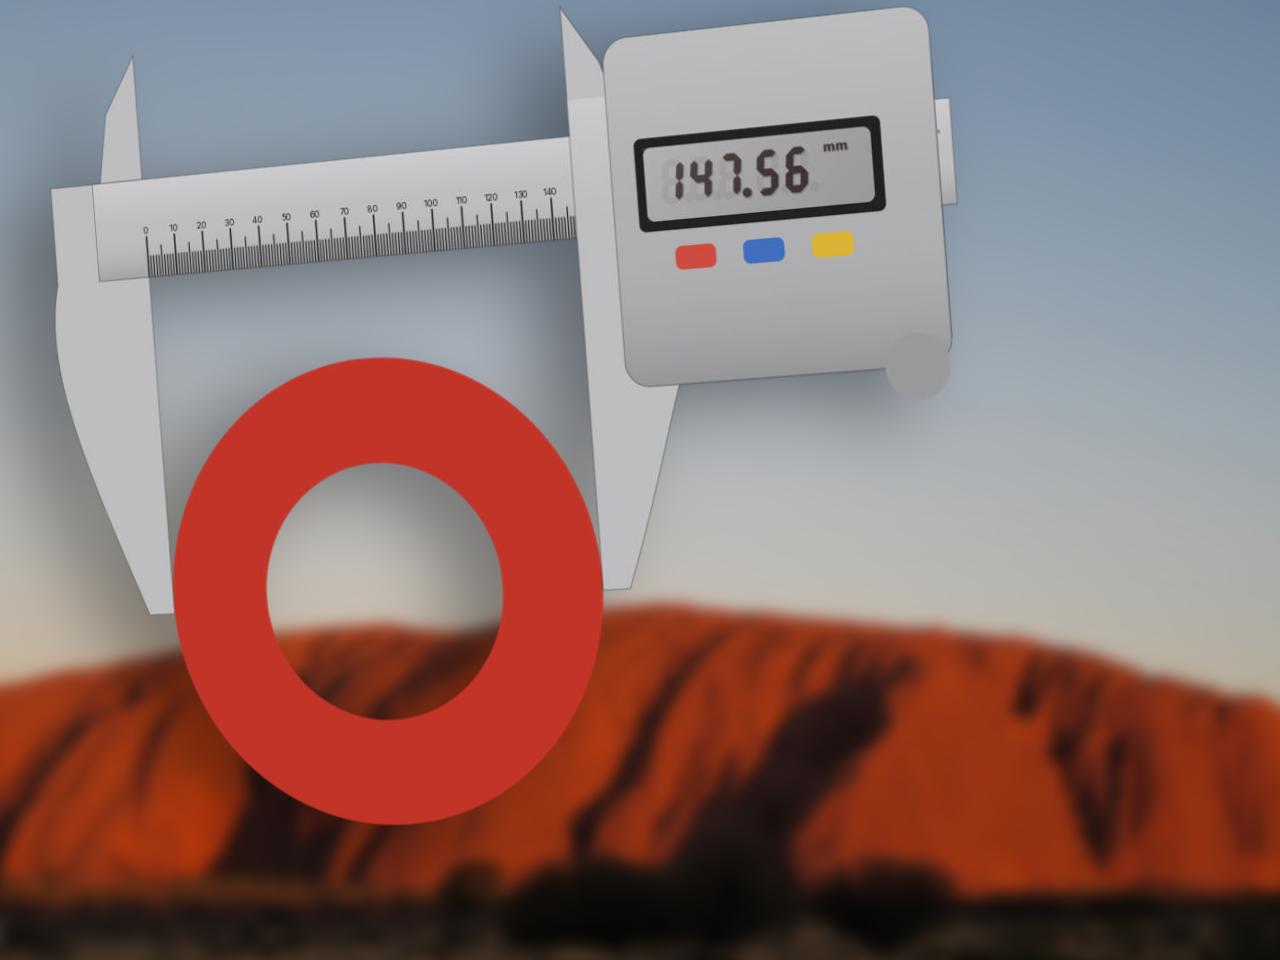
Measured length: 147.56 mm
